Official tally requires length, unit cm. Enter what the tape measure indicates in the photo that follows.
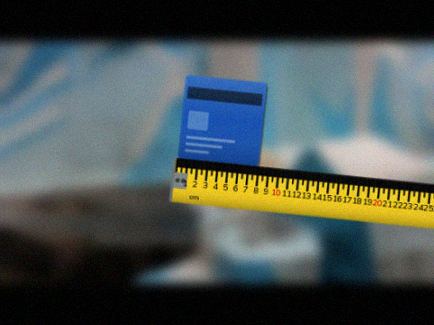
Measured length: 8 cm
